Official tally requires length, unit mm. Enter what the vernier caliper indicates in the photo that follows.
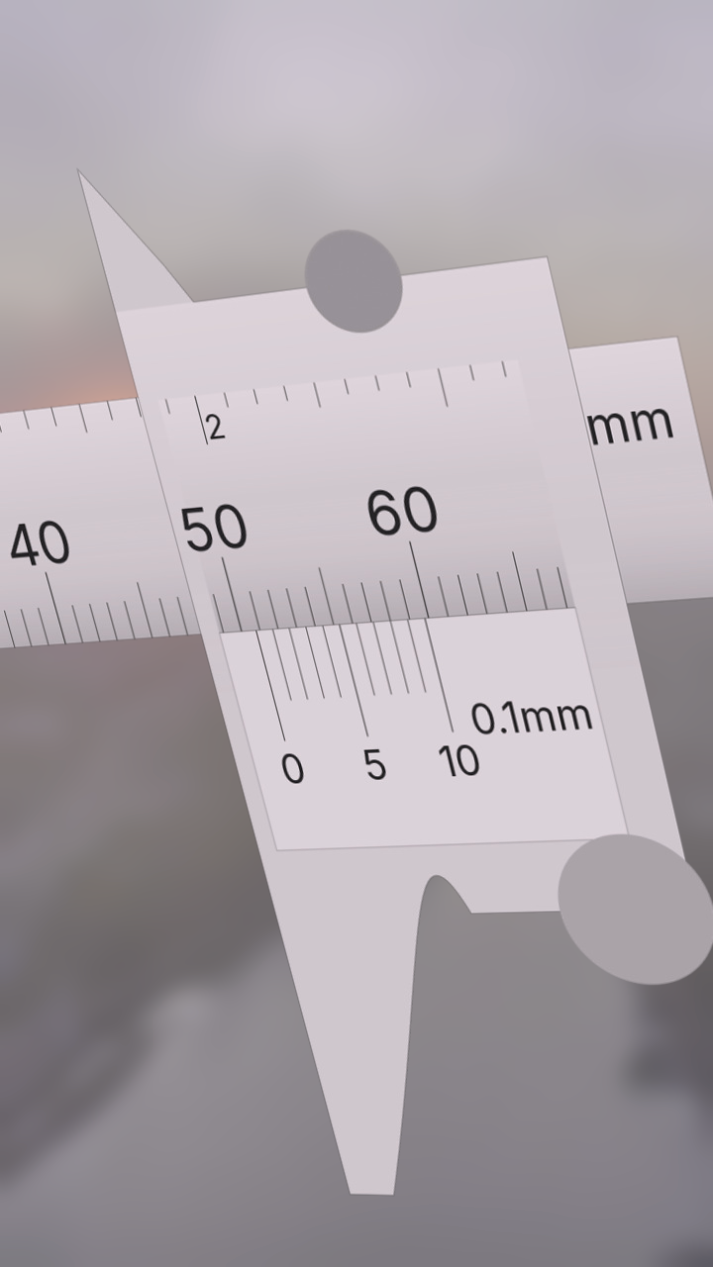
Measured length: 50.8 mm
